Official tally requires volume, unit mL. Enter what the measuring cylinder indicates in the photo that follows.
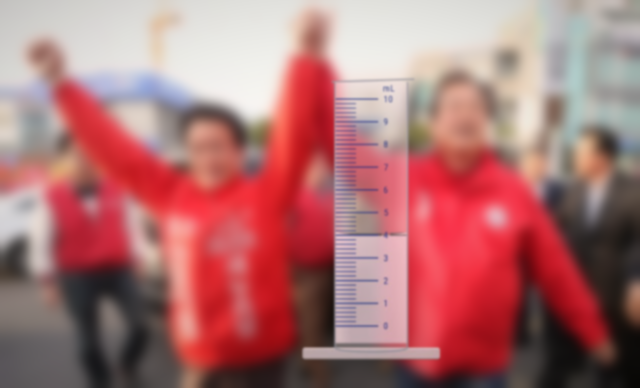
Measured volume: 4 mL
